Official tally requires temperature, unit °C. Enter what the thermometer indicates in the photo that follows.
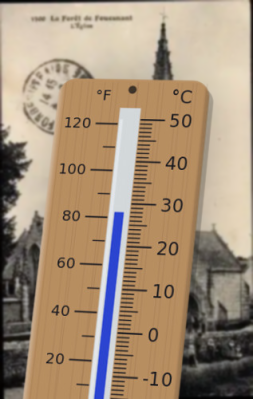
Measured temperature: 28 °C
